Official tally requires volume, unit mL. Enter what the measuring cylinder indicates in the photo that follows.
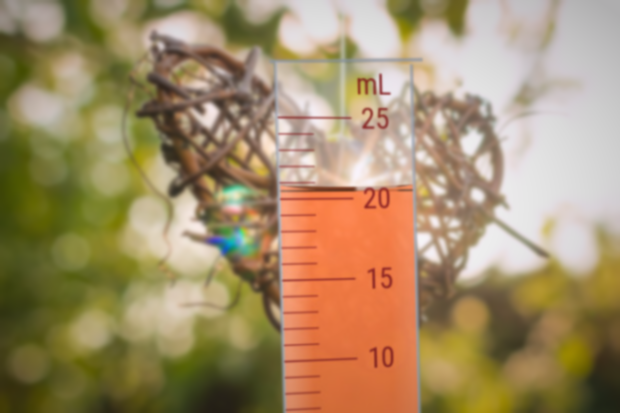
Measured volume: 20.5 mL
